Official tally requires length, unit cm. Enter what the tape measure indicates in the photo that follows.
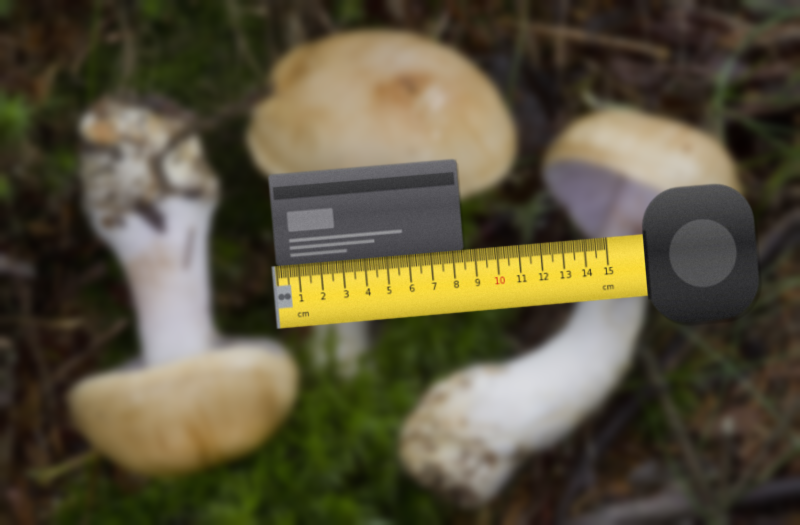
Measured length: 8.5 cm
